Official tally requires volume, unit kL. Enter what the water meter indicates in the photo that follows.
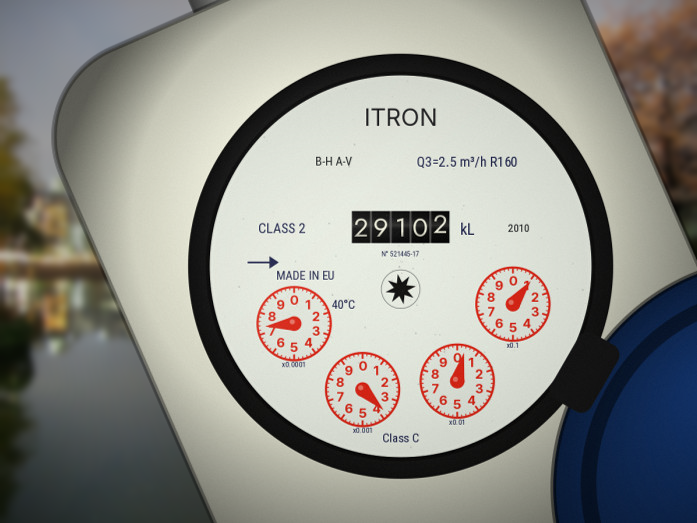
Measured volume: 29102.1037 kL
